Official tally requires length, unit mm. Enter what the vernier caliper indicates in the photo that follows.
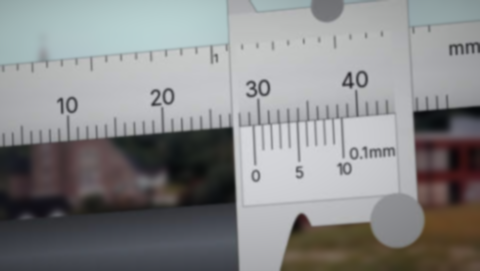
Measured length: 29.4 mm
